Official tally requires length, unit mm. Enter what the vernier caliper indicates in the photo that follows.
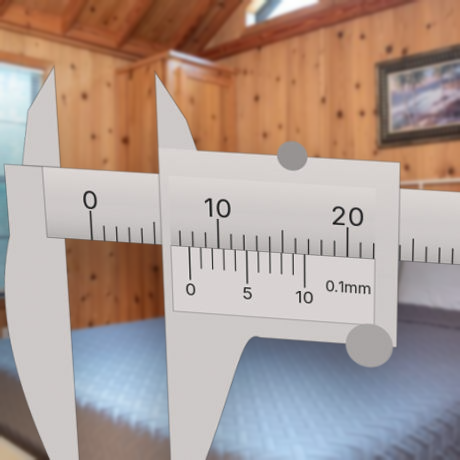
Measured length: 7.7 mm
